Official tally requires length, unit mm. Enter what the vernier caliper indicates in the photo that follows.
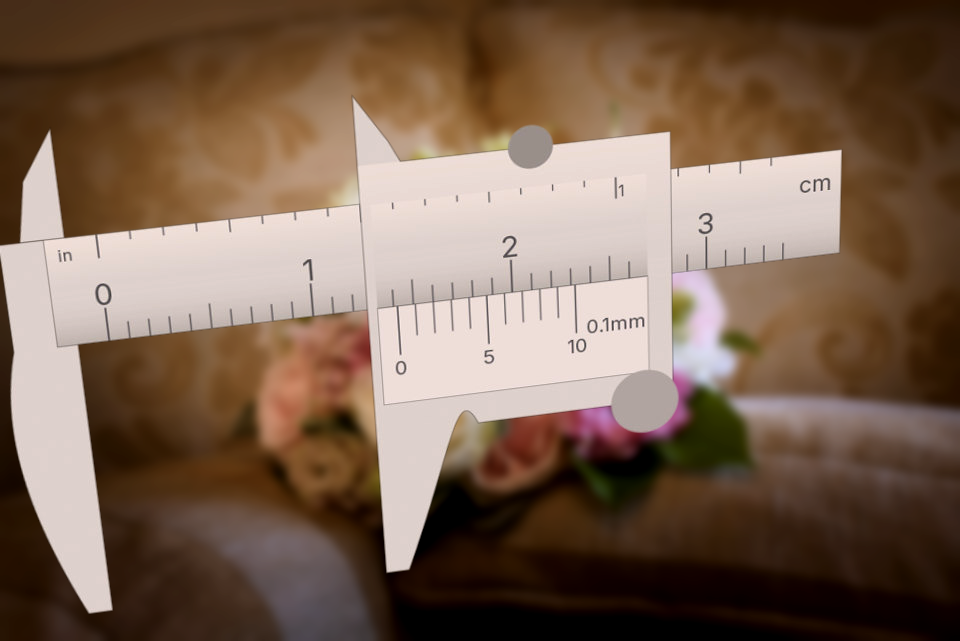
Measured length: 14.2 mm
